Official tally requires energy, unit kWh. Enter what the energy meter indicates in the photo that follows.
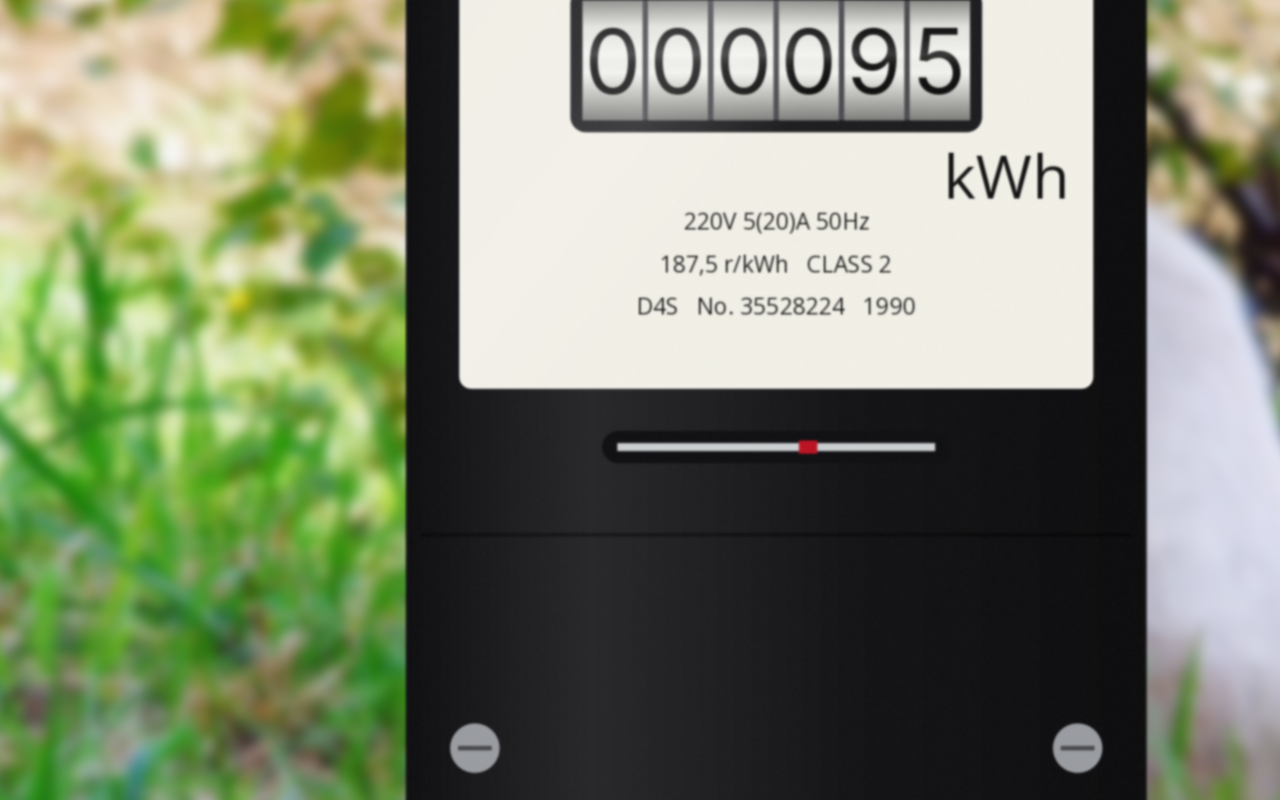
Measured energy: 95 kWh
